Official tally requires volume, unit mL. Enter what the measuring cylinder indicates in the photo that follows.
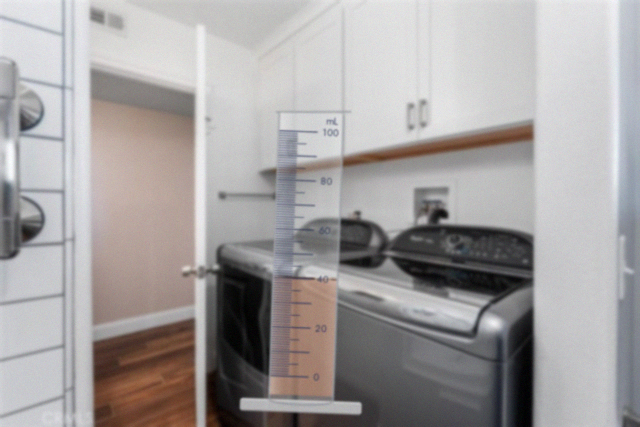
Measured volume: 40 mL
